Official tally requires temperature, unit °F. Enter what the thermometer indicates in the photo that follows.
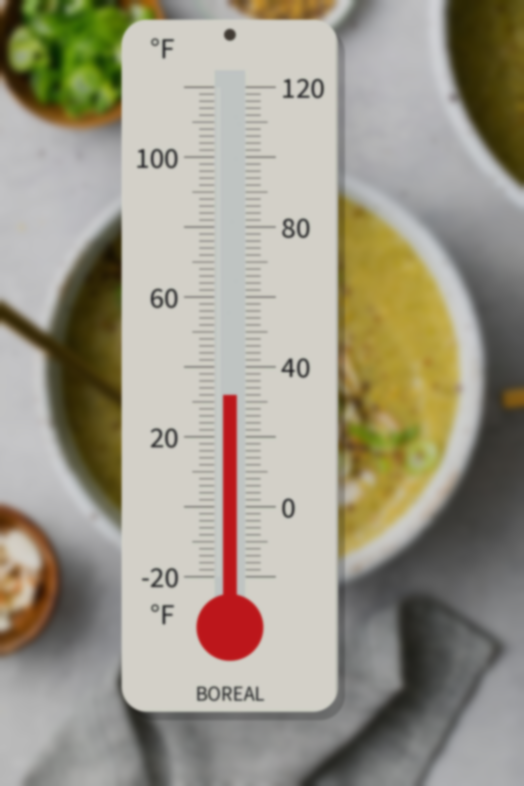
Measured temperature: 32 °F
